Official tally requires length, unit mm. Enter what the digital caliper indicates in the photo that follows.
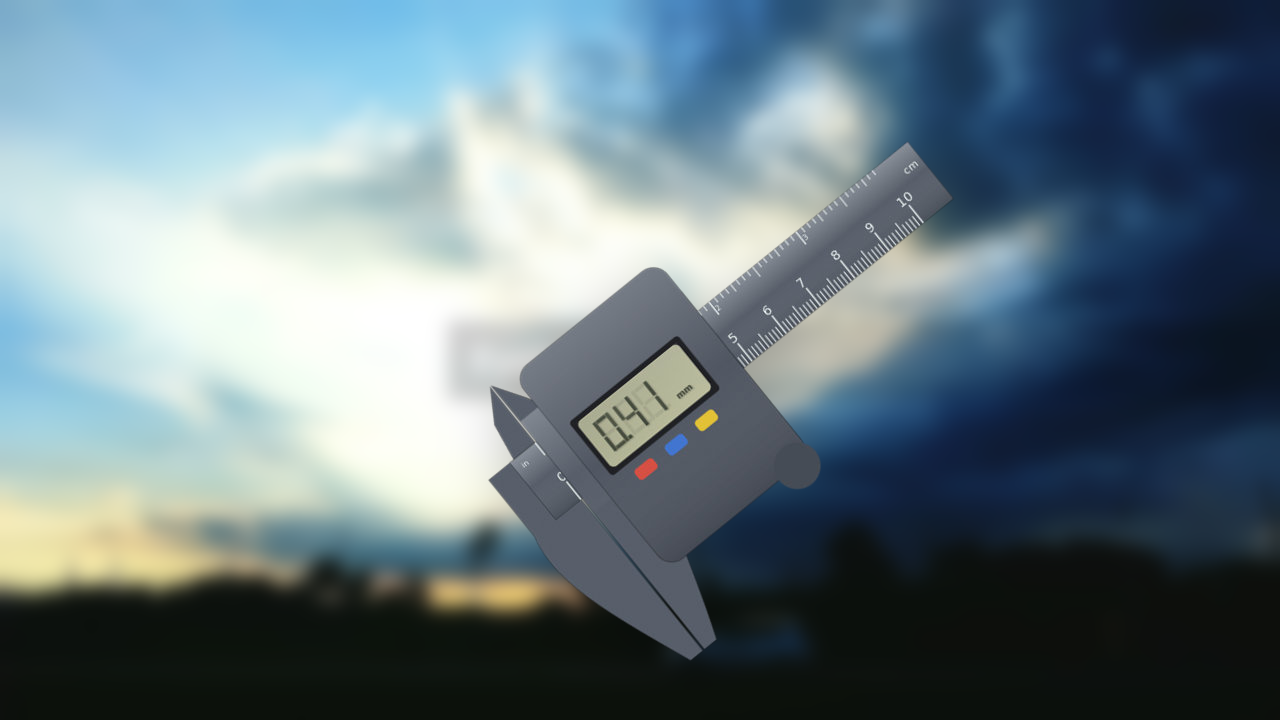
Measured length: 0.41 mm
